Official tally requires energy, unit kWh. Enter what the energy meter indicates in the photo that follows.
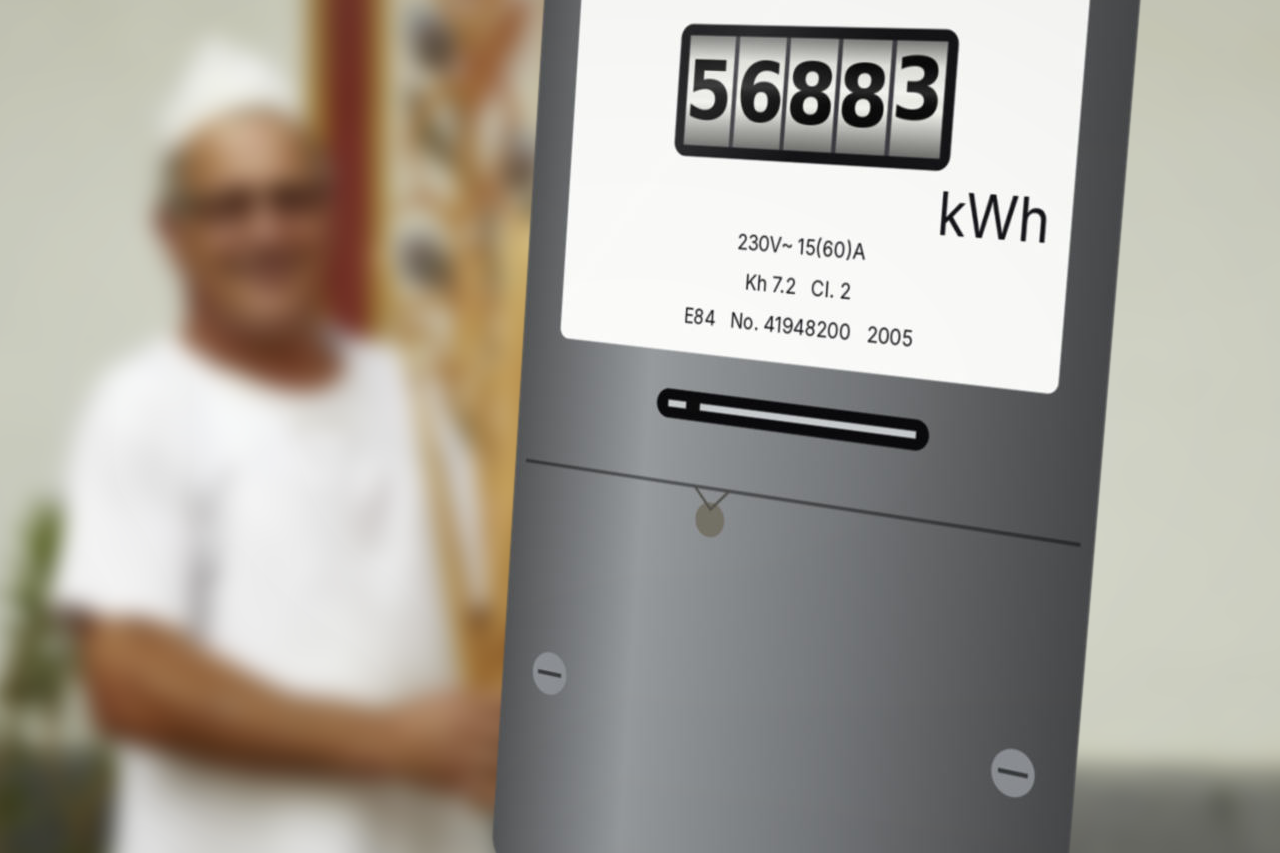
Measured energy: 56883 kWh
